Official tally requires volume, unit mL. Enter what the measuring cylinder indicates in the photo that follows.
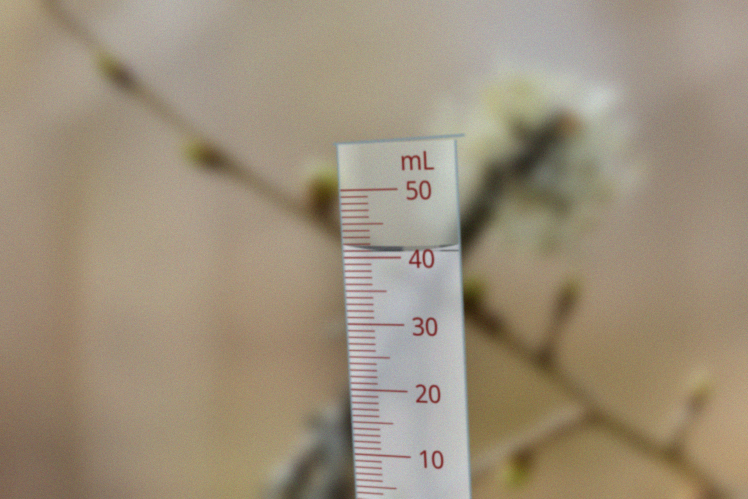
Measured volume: 41 mL
